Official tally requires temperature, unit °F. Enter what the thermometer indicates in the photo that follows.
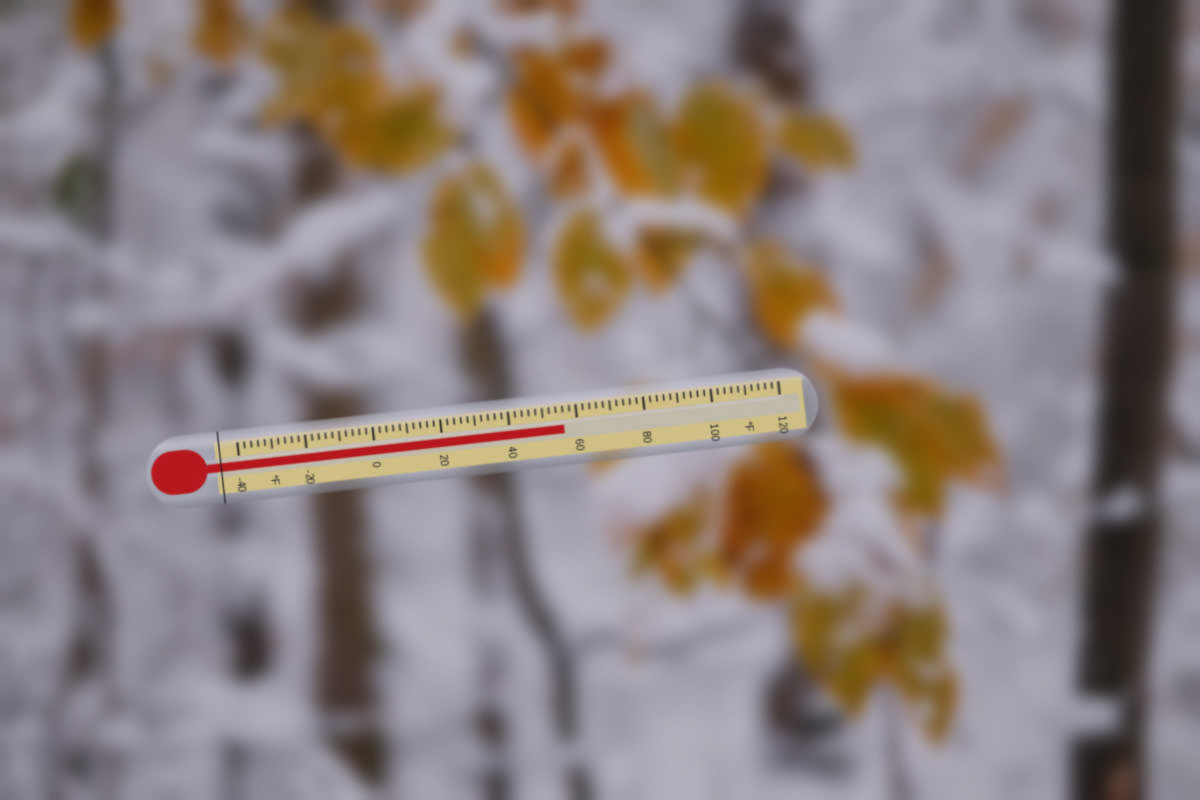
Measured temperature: 56 °F
